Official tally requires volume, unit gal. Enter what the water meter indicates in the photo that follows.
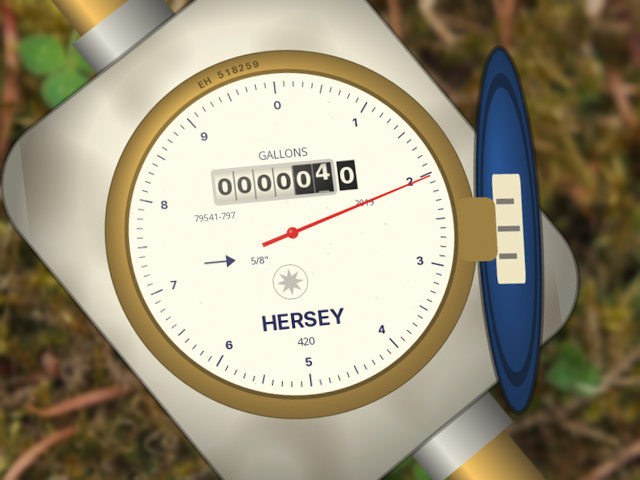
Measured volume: 42.0 gal
